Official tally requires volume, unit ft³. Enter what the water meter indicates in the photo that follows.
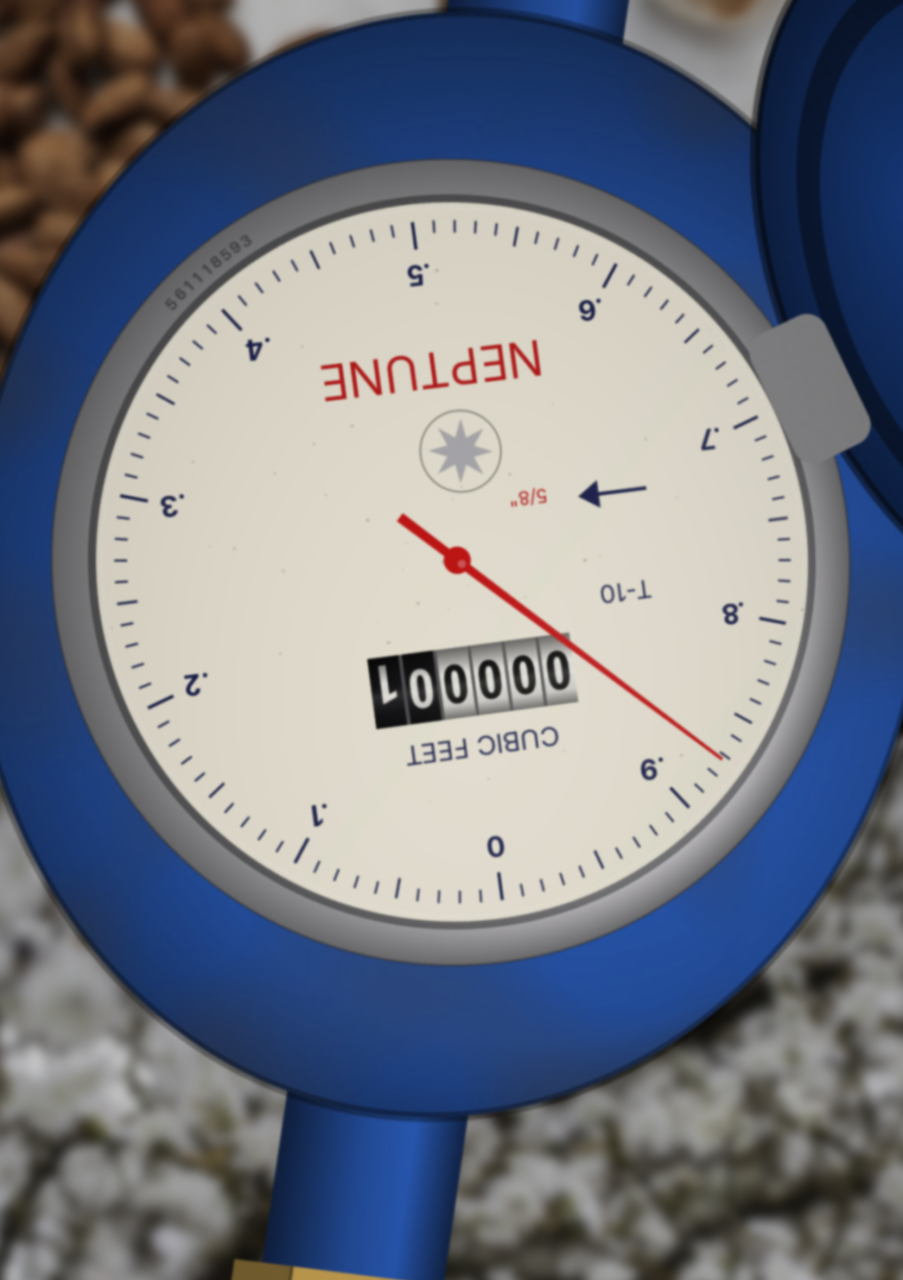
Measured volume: 0.87 ft³
